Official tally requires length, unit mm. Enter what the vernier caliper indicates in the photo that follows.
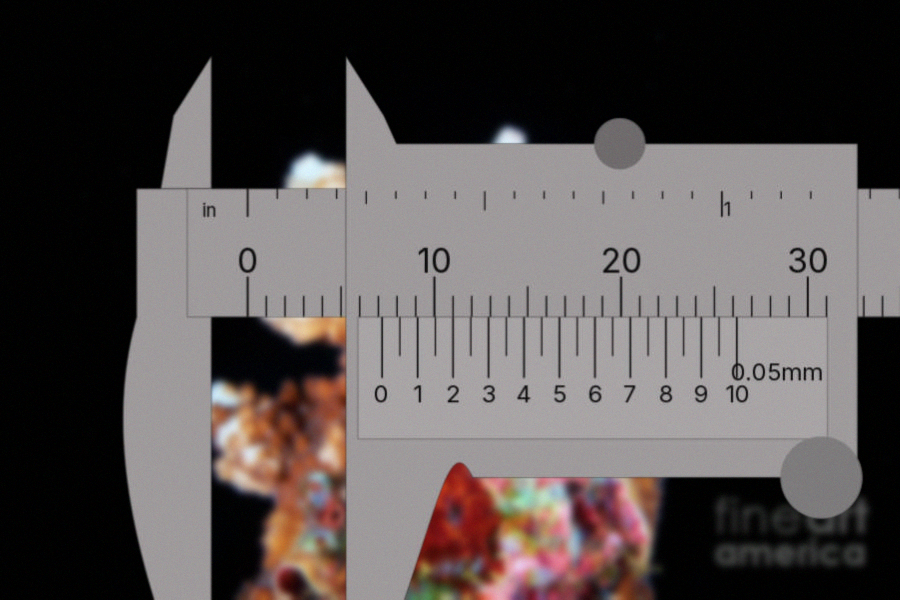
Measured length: 7.2 mm
